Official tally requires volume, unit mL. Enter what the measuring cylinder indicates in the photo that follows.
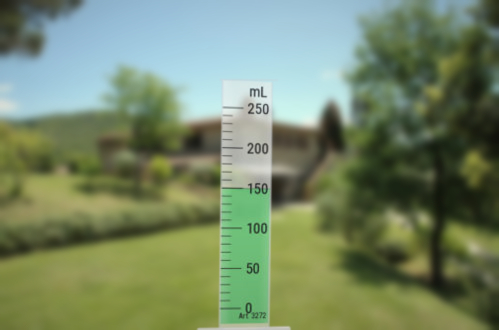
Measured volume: 150 mL
